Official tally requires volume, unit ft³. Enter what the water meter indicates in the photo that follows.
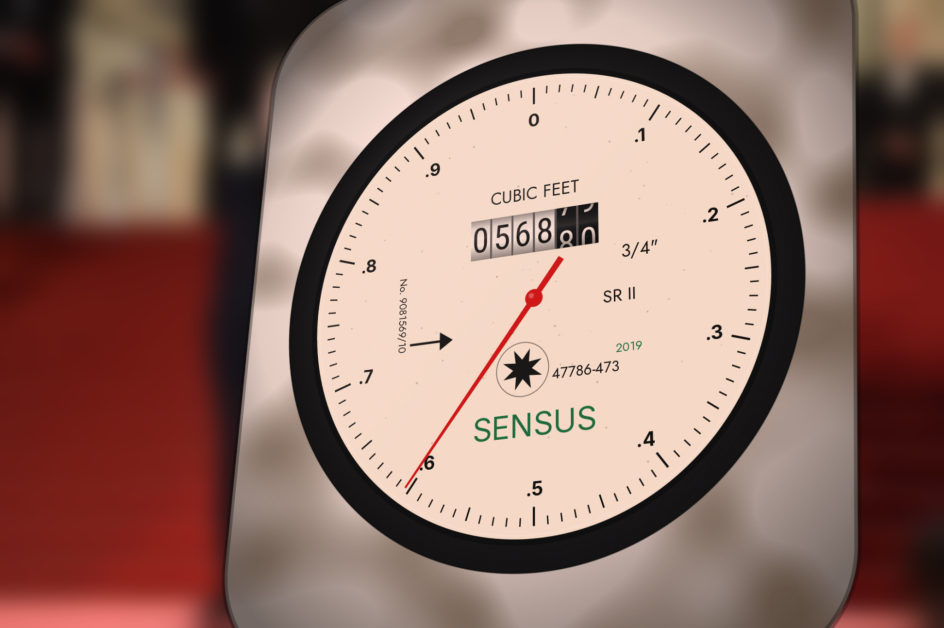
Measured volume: 56879.60 ft³
